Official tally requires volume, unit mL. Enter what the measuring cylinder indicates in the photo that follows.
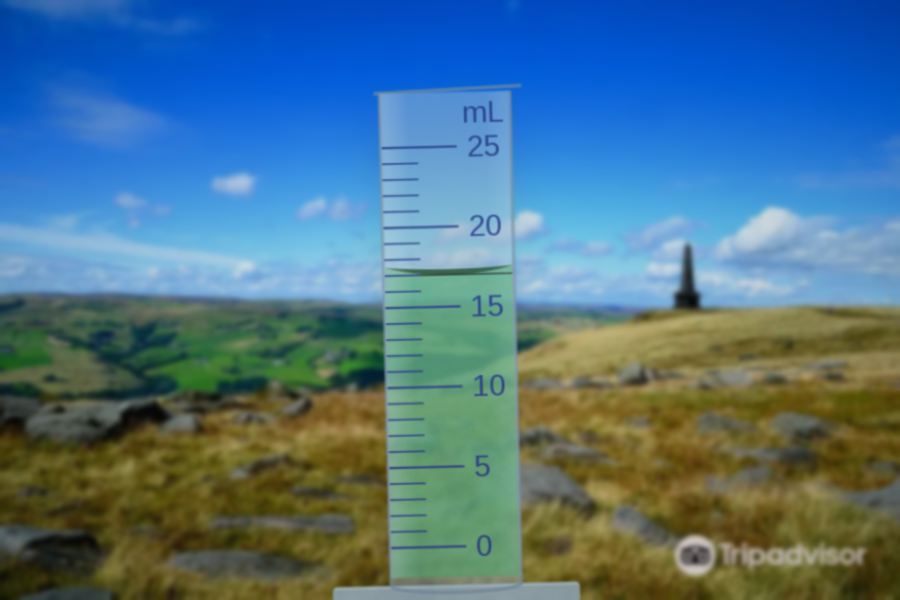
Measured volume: 17 mL
